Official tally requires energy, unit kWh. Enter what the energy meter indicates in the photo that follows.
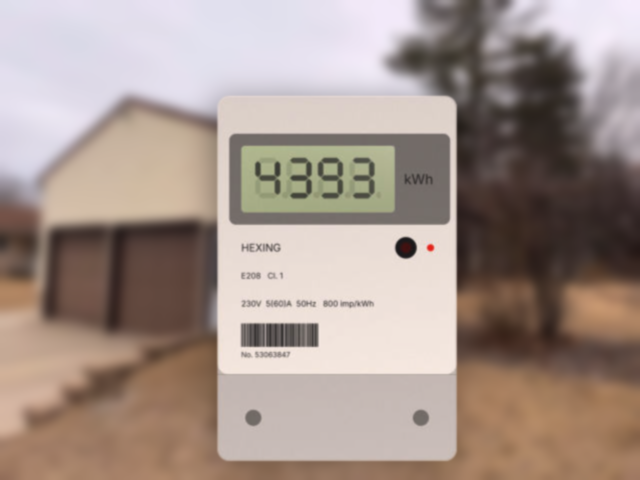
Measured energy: 4393 kWh
